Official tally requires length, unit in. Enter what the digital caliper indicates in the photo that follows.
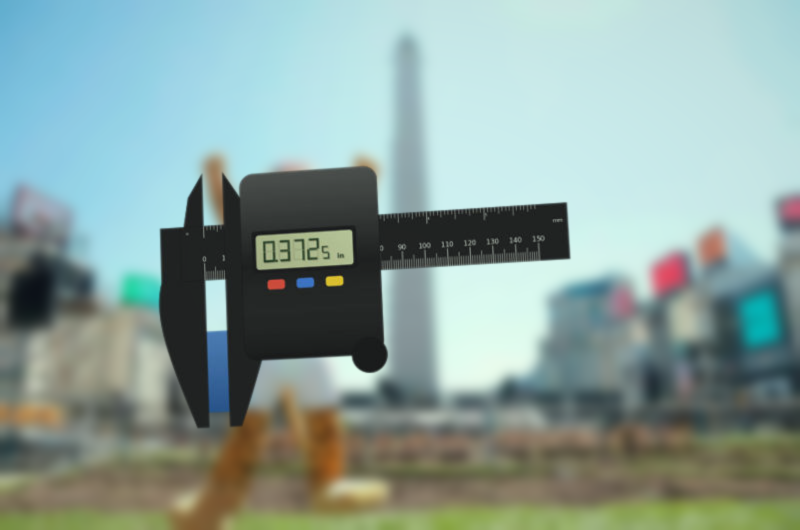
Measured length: 0.3725 in
